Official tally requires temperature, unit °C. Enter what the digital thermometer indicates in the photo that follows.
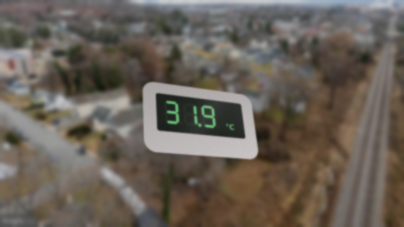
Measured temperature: 31.9 °C
